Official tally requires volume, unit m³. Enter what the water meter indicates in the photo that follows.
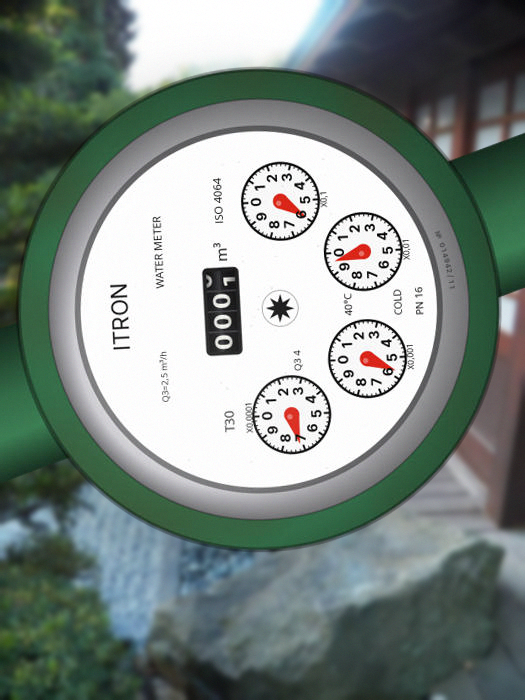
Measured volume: 0.5957 m³
